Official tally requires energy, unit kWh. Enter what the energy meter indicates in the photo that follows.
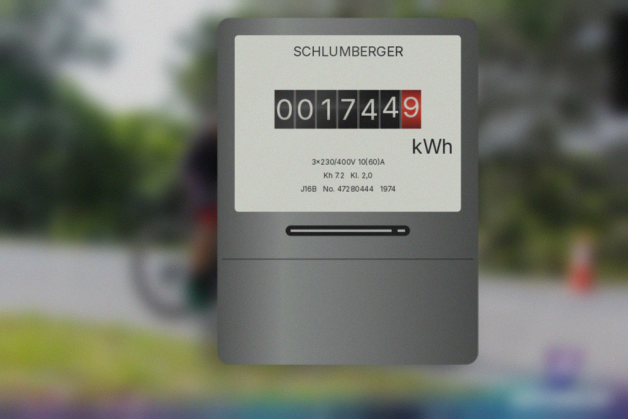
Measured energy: 1744.9 kWh
